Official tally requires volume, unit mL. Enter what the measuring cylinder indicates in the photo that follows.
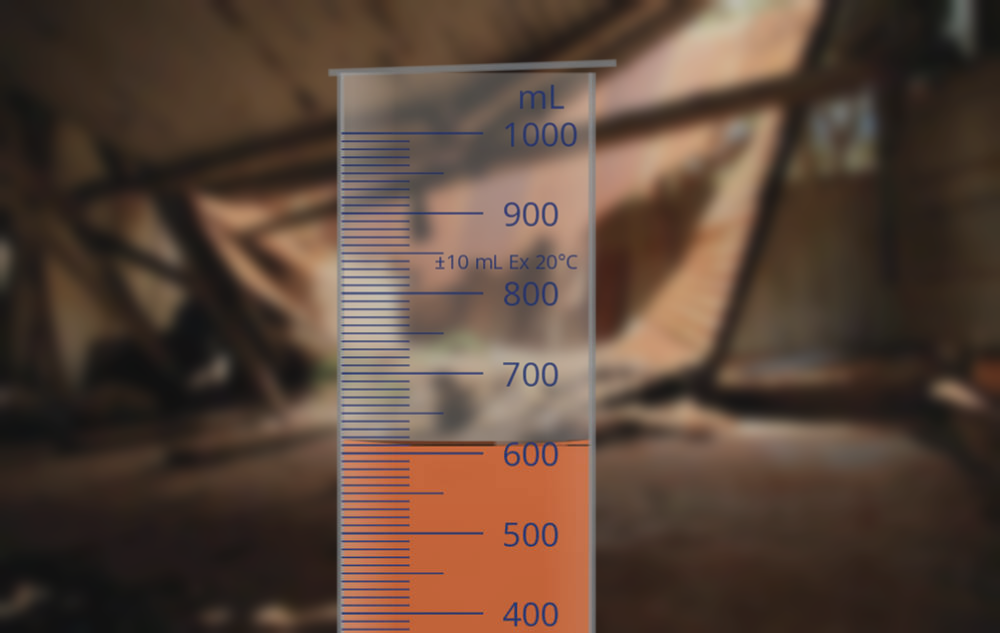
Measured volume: 610 mL
